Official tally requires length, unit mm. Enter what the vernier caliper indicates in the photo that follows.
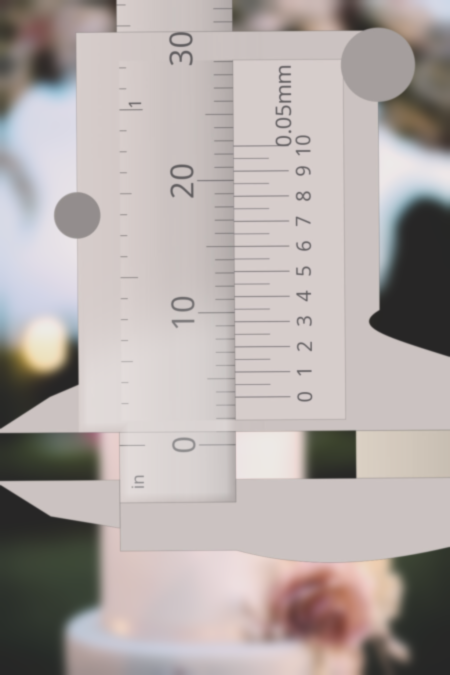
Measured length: 3.6 mm
